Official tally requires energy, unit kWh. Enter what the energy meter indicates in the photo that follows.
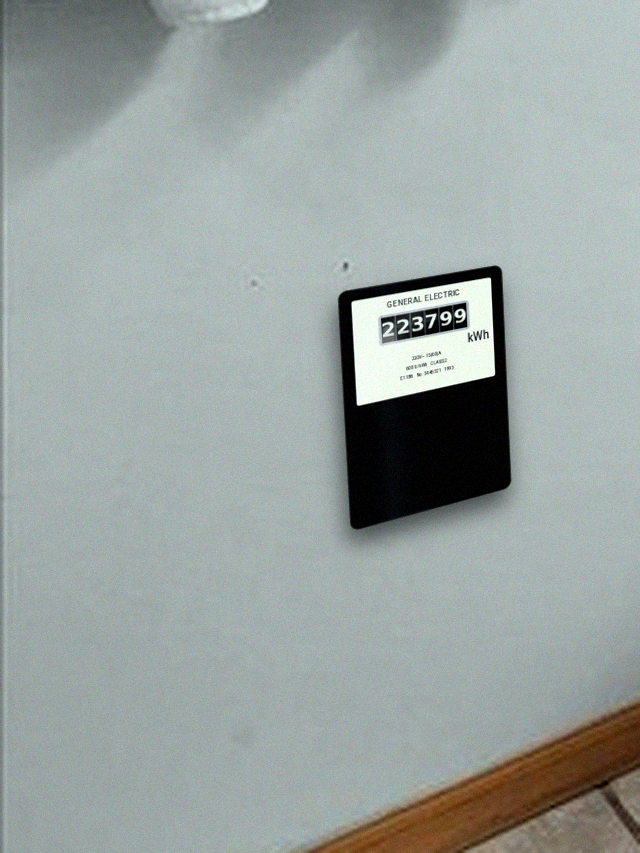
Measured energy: 223799 kWh
